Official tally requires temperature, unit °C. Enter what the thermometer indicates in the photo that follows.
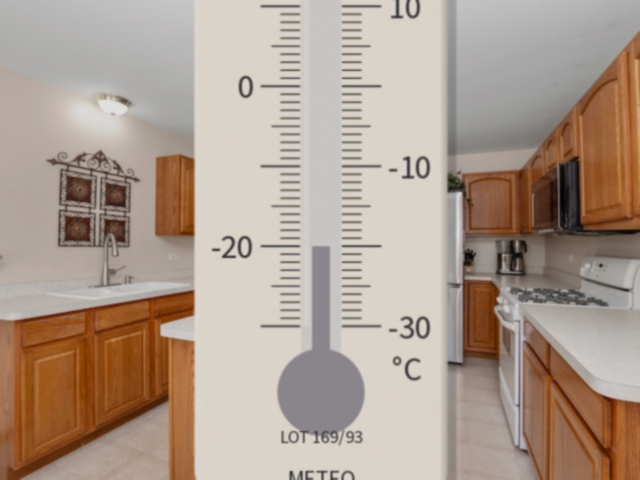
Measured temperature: -20 °C
